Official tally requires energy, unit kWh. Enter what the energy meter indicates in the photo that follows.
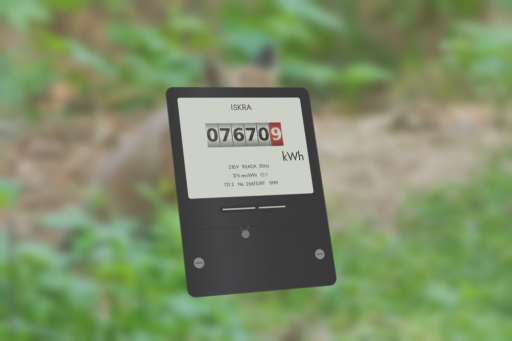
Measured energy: 7670.9 kWh
